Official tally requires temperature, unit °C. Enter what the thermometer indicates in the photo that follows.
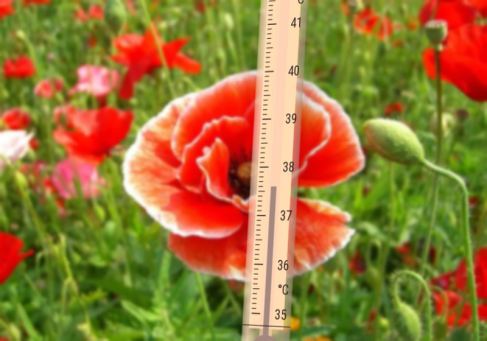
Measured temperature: 37.6 °C
